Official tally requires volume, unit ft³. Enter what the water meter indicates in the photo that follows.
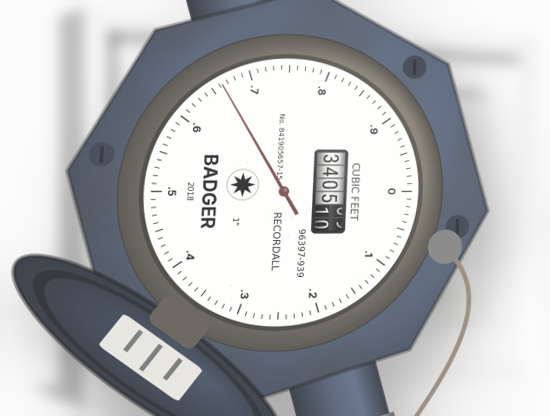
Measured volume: 340509.66 ft³
